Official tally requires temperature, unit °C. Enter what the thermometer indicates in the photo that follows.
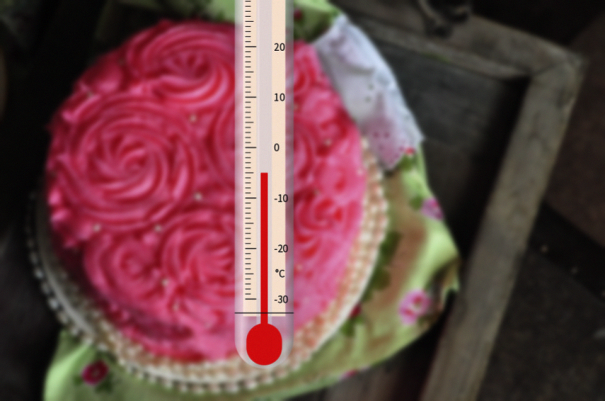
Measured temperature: -5 °C
